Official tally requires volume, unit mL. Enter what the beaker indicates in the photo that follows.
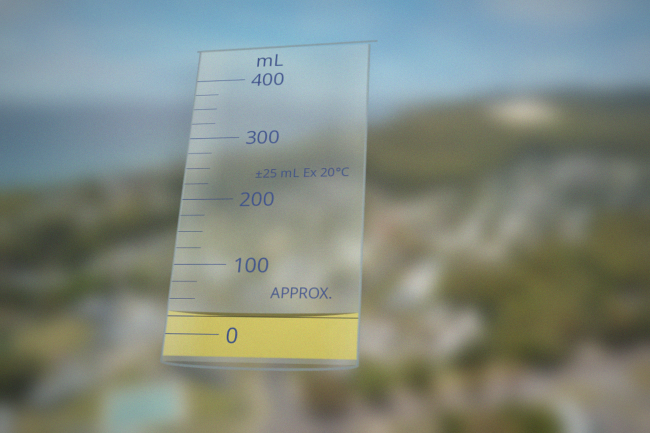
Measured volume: 25 mL
